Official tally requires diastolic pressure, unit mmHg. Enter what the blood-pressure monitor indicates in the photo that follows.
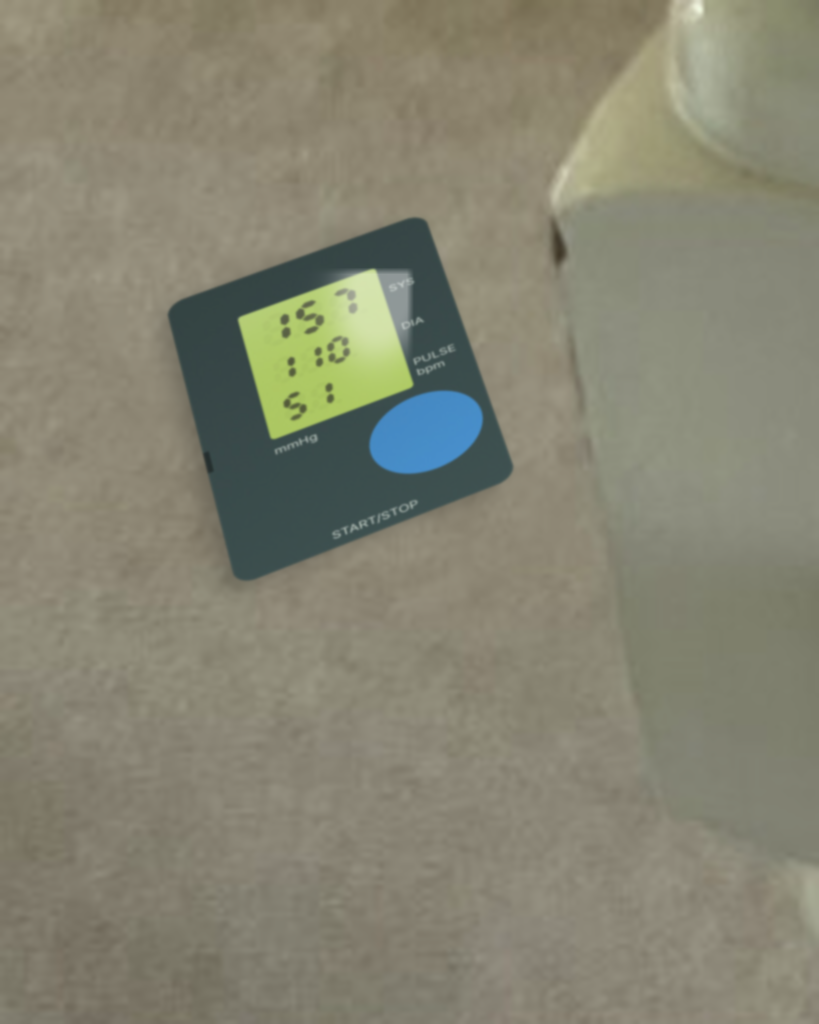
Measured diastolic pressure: 110 mmHg
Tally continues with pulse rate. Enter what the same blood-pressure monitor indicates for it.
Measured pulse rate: 51 bpm
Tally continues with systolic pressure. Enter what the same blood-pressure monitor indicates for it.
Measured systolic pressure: 157 mmHg
